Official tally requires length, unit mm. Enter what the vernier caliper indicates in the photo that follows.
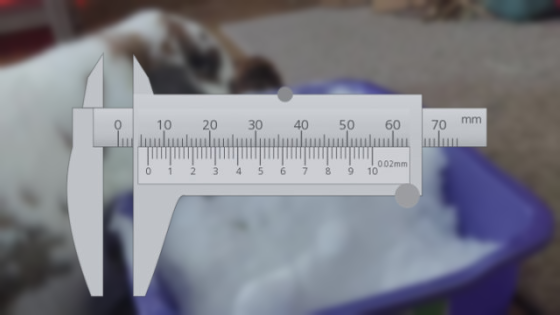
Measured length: 6.5 mm
